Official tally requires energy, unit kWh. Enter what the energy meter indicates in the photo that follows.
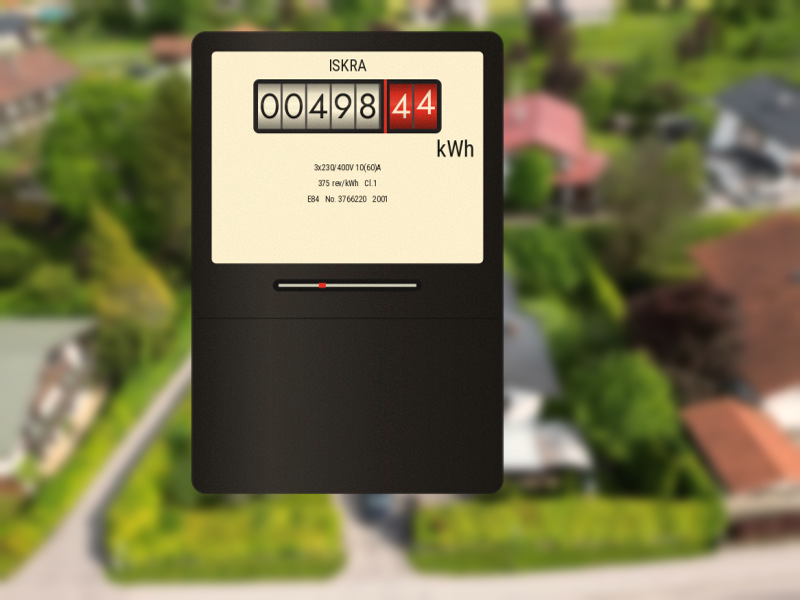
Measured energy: 498.44 kWh
